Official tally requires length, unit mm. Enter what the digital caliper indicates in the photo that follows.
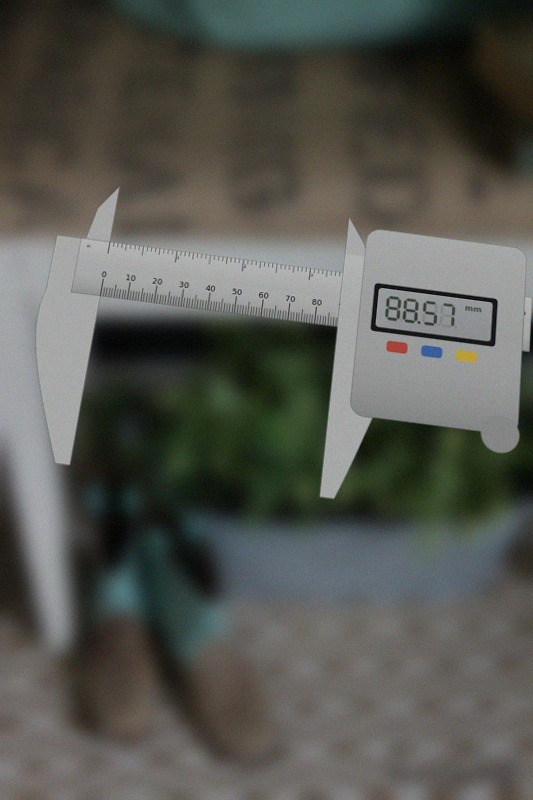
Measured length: 88.57 mm
